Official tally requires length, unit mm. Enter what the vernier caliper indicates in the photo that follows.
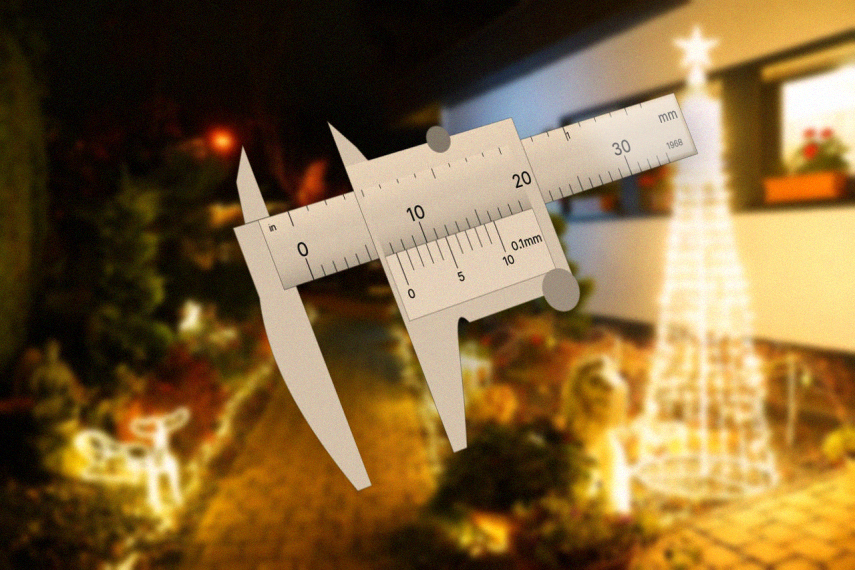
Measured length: 7.2 mm
